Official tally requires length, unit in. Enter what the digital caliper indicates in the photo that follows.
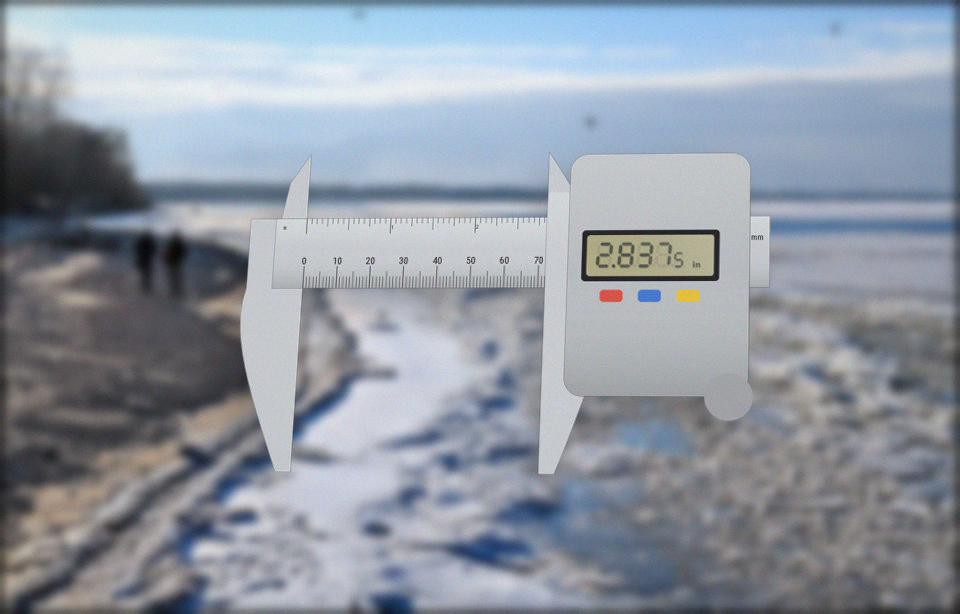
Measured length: 2.8375 in
